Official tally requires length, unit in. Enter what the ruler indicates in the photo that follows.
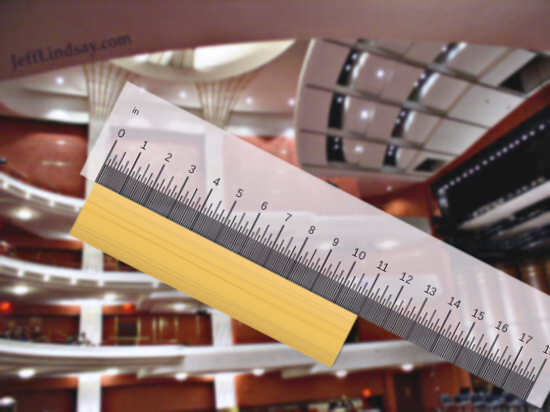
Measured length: 11 in
